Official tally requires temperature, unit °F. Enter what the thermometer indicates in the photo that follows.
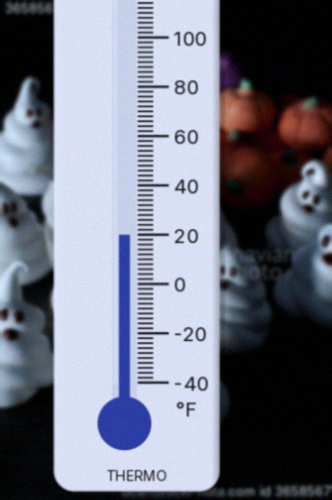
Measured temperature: 20 °F
